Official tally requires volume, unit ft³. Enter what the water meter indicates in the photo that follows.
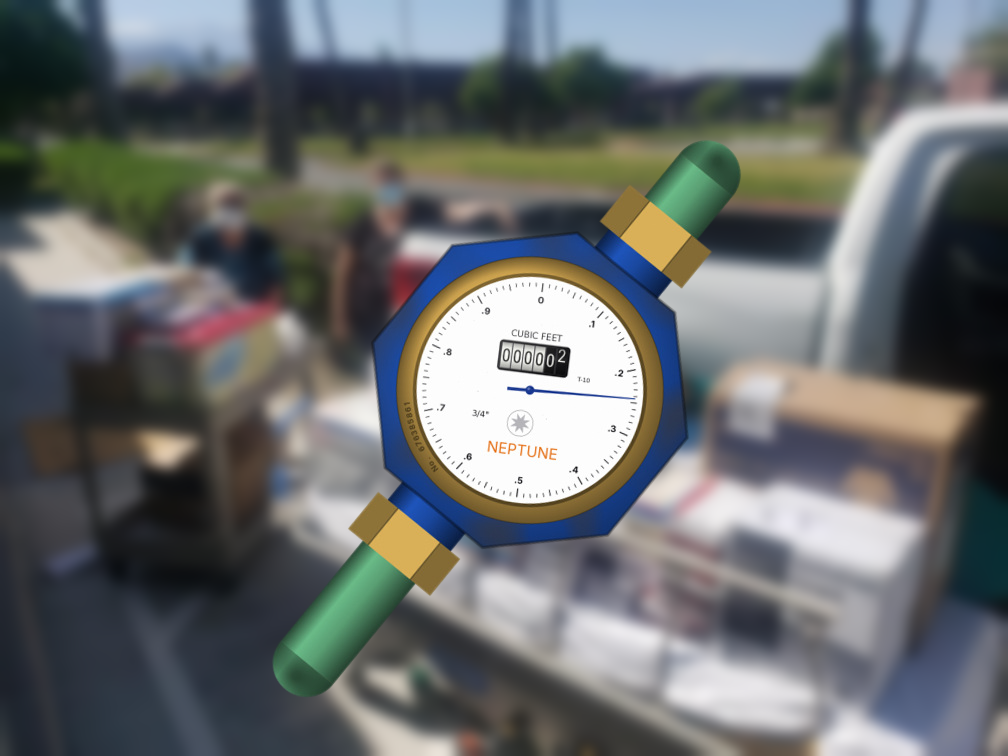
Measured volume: 2.24 ft³
